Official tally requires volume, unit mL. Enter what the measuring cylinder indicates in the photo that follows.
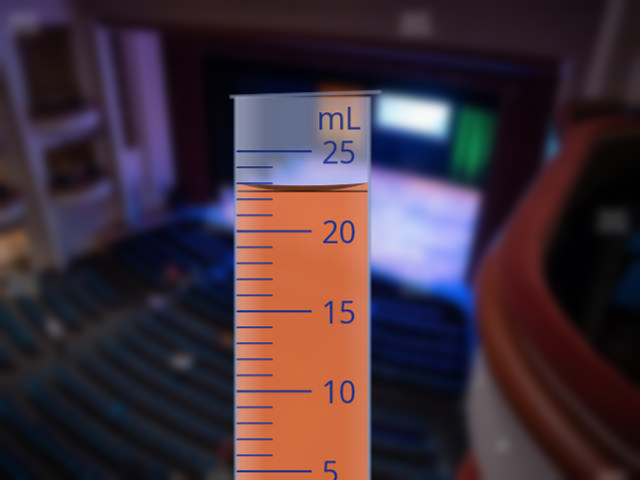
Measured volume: 22.5 mL
